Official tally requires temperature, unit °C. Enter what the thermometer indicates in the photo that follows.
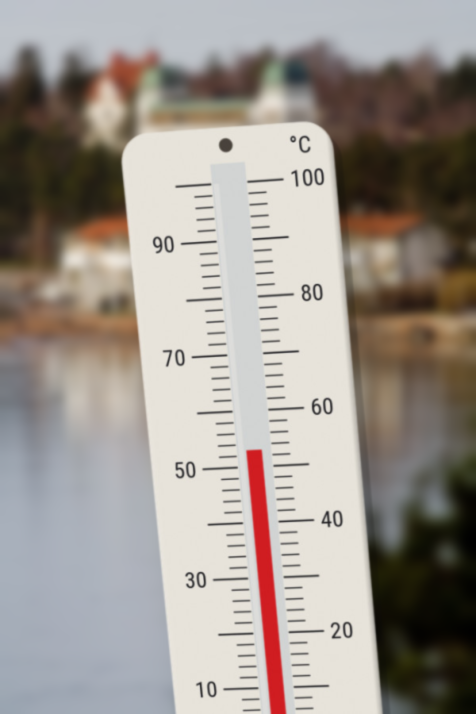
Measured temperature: 53 °C
